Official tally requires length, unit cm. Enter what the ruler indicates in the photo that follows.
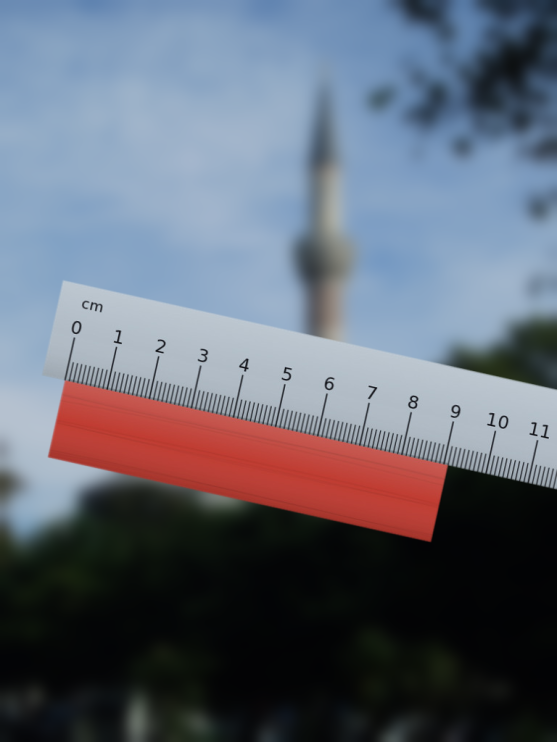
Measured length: 9.1 cm
